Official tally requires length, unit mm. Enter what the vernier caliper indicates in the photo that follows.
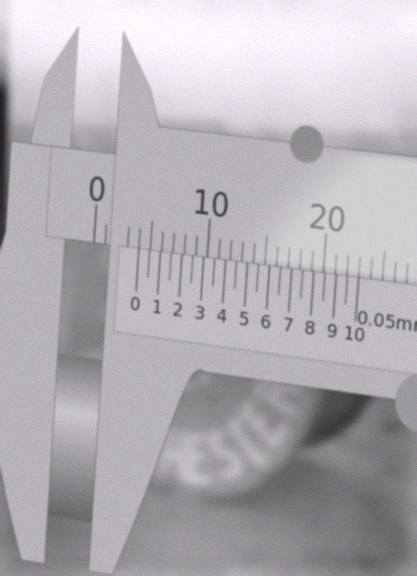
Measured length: 4.0 mm
